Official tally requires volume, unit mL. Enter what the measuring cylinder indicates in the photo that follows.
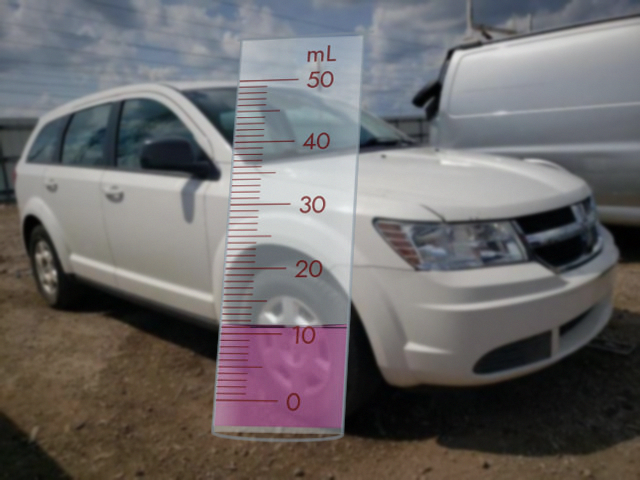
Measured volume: 11 mL
